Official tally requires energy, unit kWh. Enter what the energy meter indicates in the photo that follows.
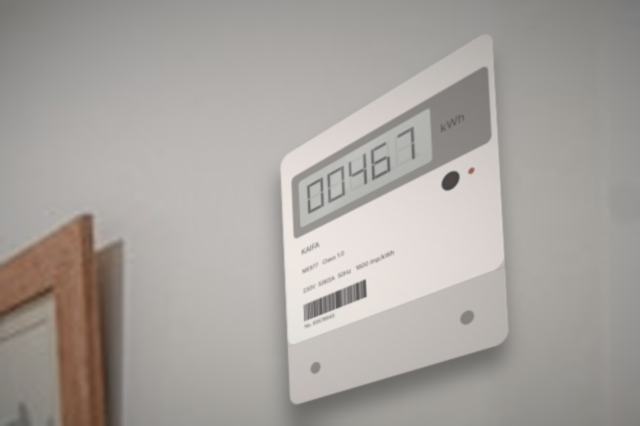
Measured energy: 467 kWh
